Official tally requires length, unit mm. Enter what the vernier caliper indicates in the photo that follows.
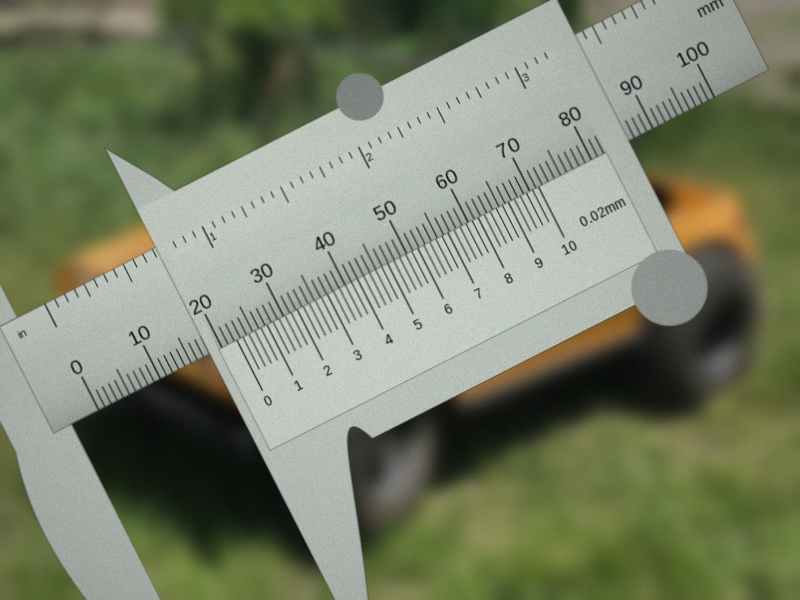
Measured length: 22.4 mm
